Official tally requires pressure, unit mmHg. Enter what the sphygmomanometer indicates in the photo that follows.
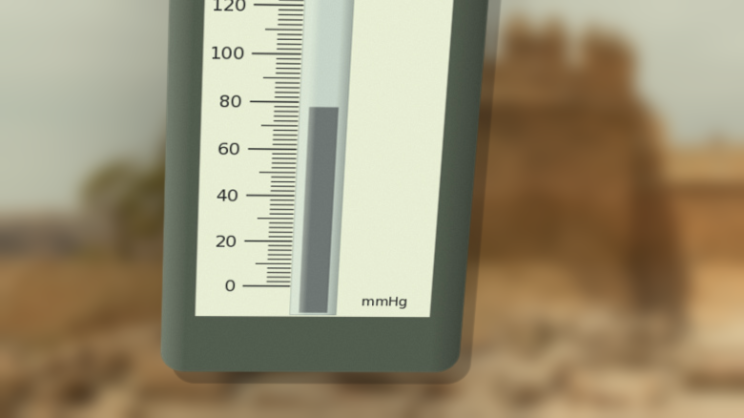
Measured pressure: 78 mmHg
